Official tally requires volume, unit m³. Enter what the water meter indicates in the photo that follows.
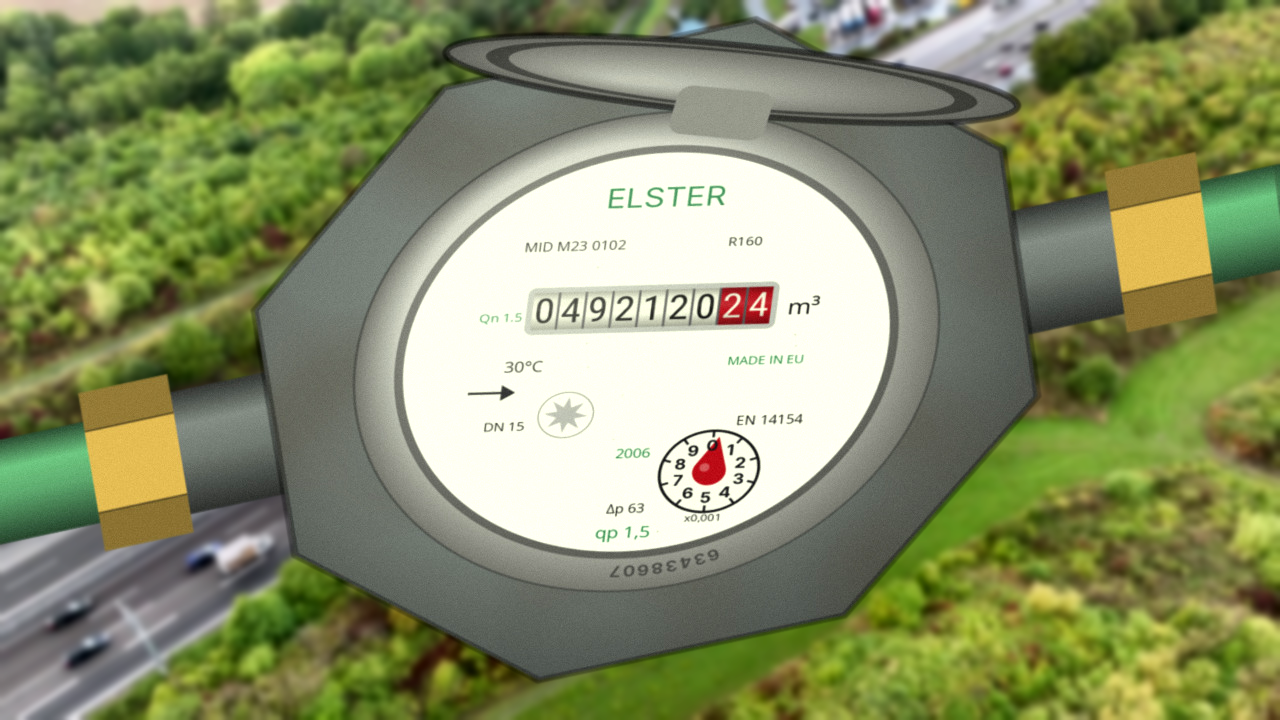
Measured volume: 492120.240 m³
